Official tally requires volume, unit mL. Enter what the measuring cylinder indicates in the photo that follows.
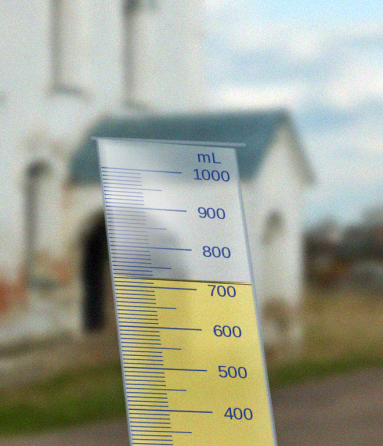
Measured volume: 720 mL
